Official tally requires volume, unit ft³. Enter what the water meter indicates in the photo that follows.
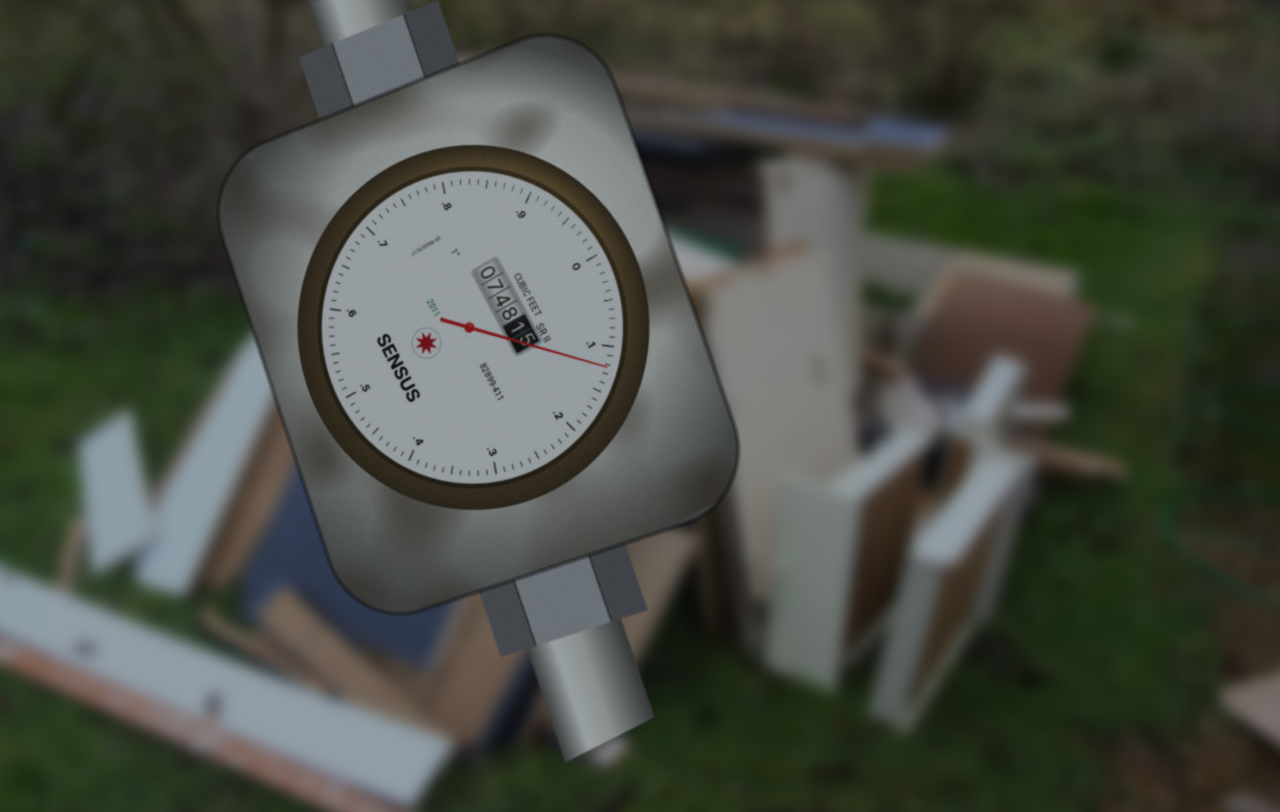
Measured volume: 74815.12 ft³
